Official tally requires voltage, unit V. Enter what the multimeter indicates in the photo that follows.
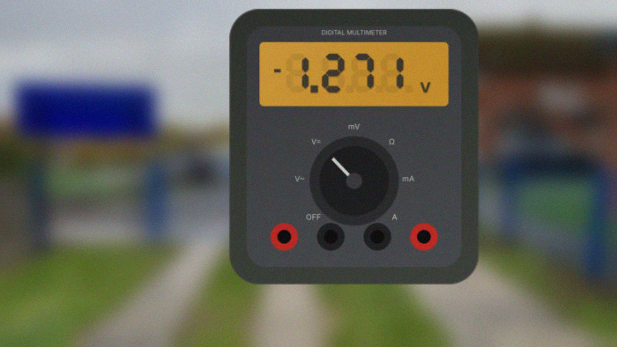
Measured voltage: -1.271 V
